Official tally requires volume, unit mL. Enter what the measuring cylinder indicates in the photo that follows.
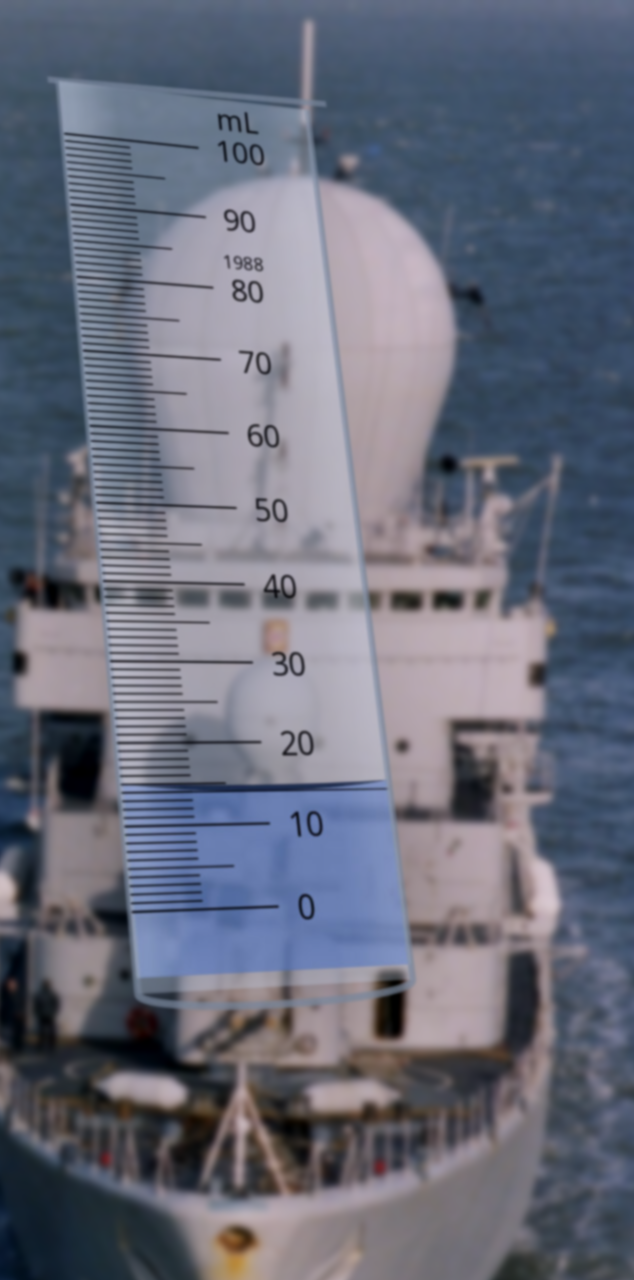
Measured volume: 14 mL
